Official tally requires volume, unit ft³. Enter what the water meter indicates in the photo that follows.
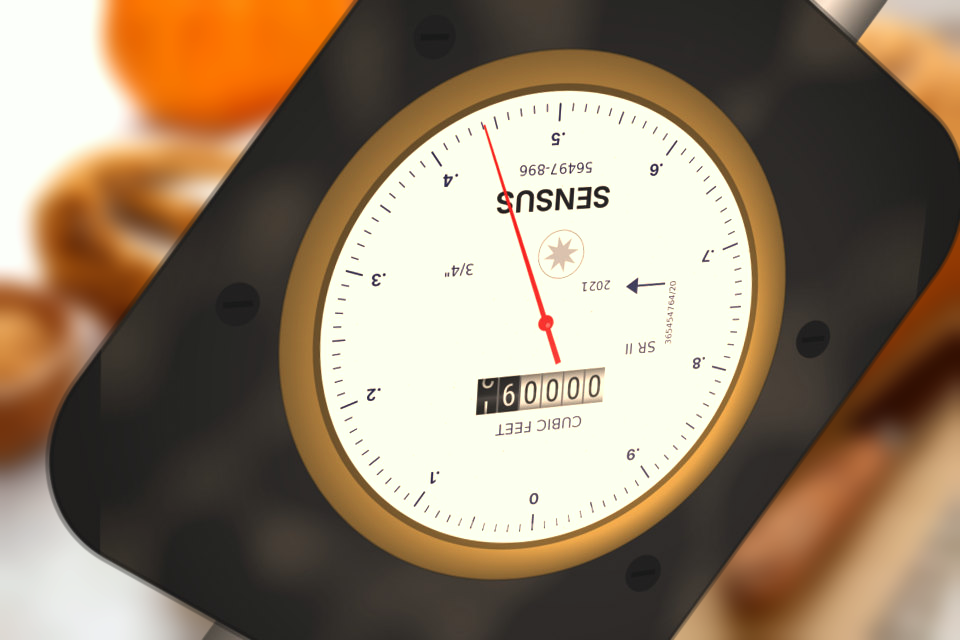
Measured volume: 91.44 ft³
